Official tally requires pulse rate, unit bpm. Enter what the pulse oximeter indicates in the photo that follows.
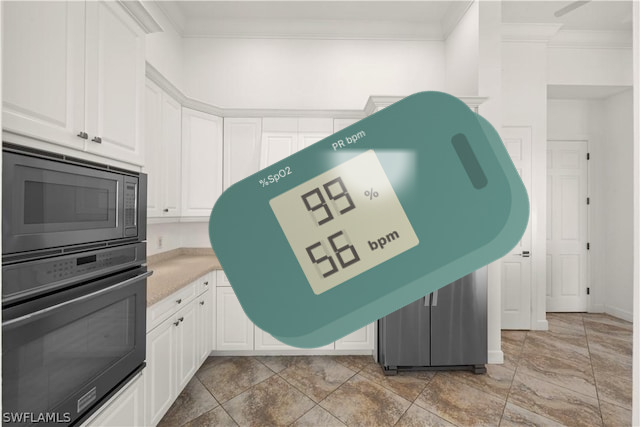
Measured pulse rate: 56 bpm
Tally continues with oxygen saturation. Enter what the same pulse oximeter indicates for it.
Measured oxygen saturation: 99 %
